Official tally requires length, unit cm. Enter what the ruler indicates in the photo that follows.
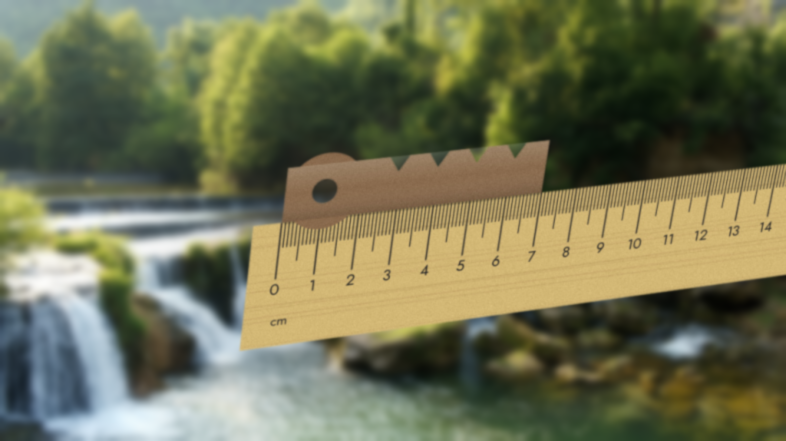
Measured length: 7 cm
